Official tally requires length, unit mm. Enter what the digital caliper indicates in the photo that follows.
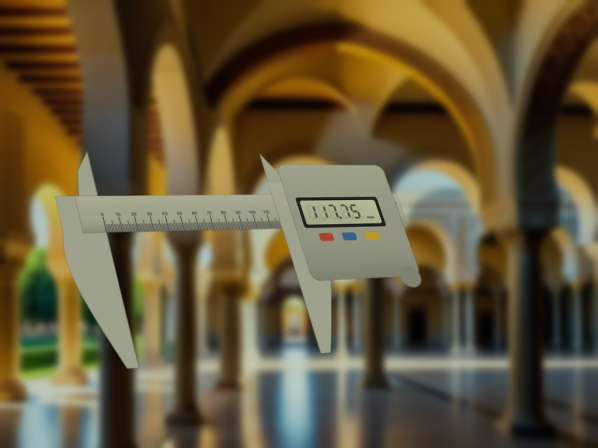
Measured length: 117.75 mm
